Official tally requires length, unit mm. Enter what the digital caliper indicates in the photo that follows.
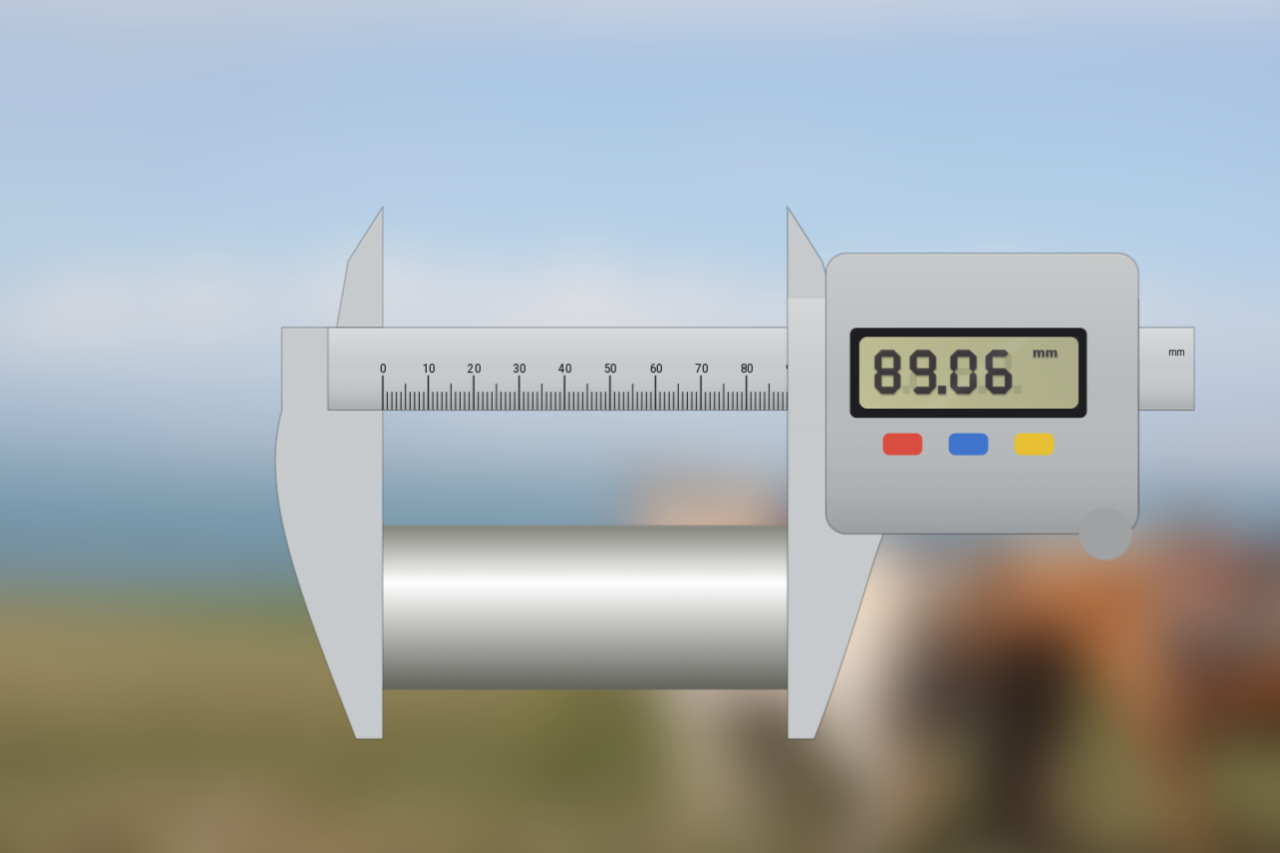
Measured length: 89.06 mm
